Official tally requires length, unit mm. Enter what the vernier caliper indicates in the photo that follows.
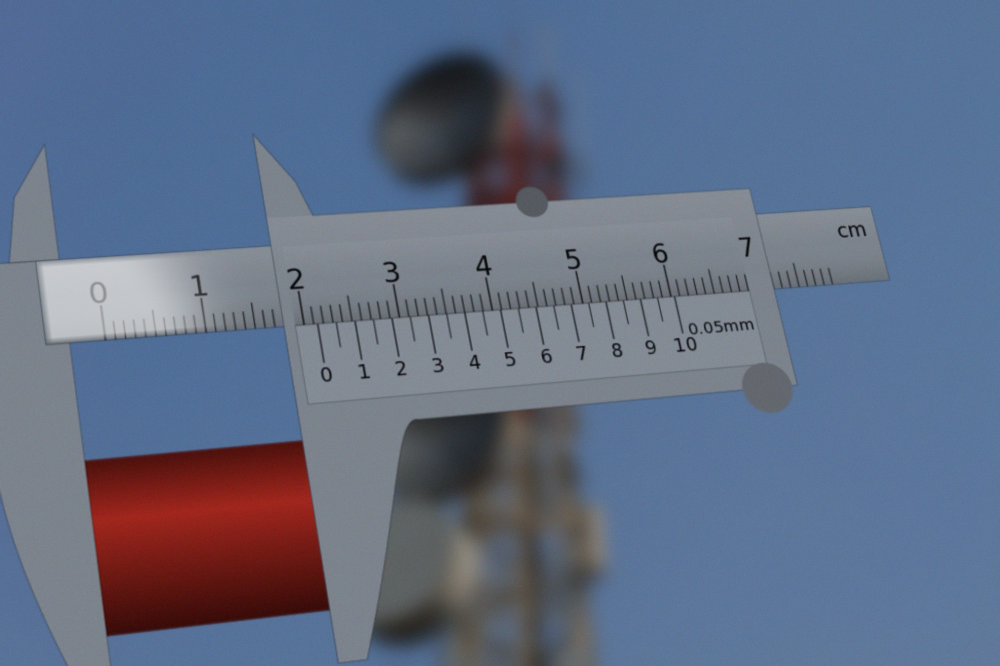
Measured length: 21.4 mm
